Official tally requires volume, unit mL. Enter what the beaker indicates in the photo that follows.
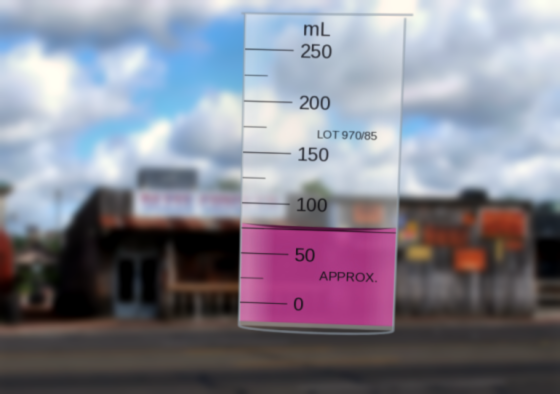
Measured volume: 75 mL
